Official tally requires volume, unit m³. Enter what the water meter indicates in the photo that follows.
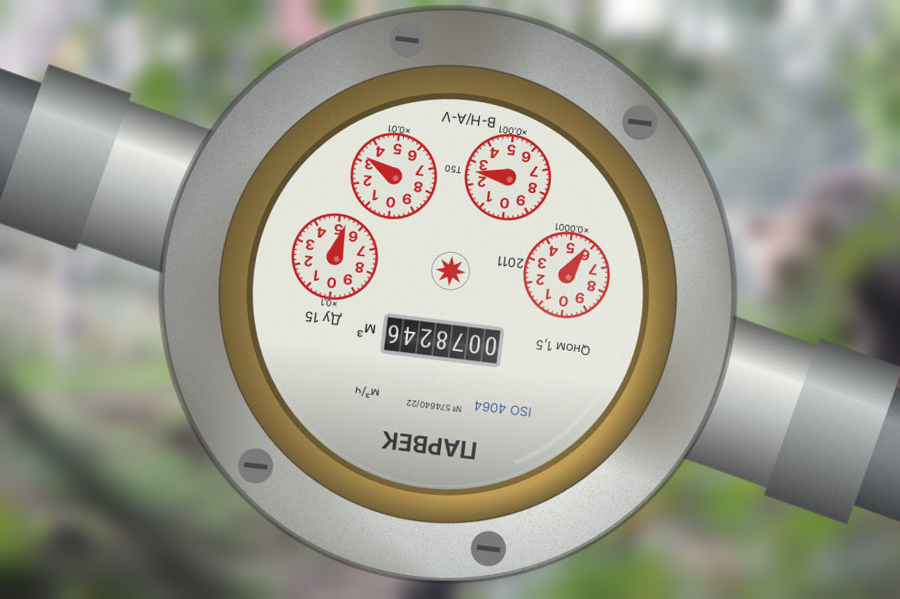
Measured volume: 78246.5325 m³
